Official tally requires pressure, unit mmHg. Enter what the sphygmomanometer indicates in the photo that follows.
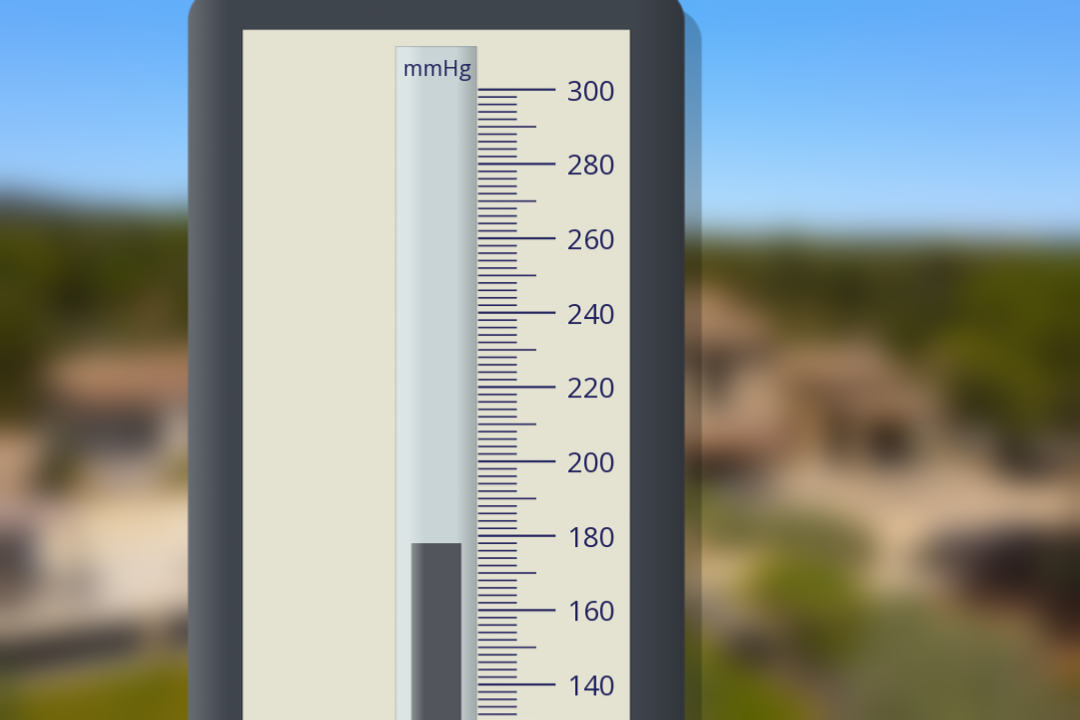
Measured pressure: 178 mmHg
